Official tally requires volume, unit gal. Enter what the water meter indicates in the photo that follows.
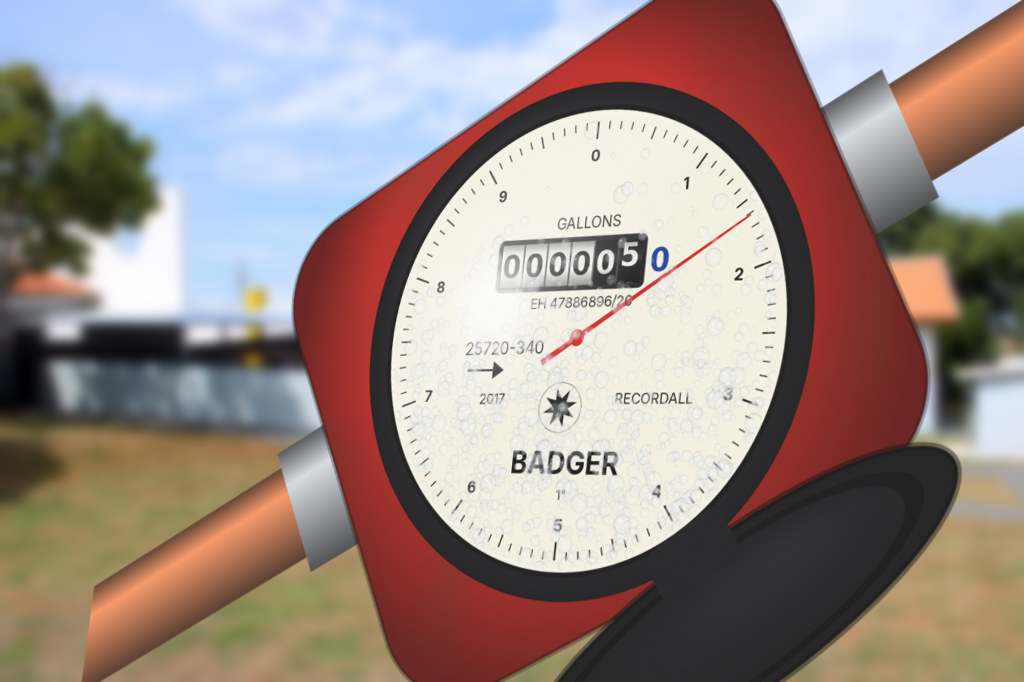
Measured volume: 51.6 gal
